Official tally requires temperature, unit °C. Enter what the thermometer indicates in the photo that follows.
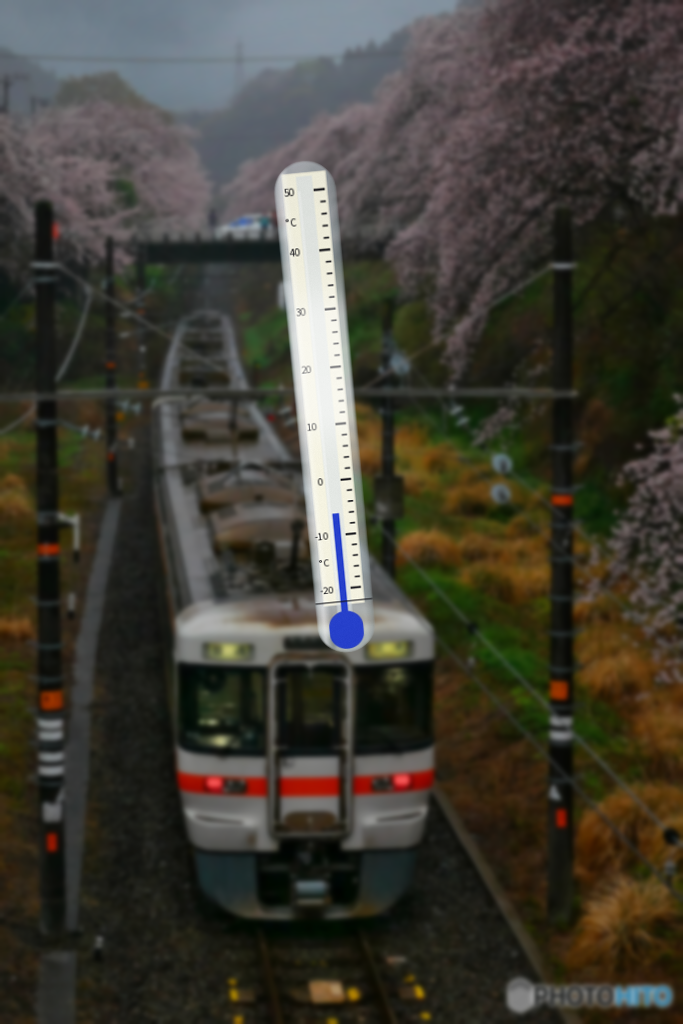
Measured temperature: -6 °C
